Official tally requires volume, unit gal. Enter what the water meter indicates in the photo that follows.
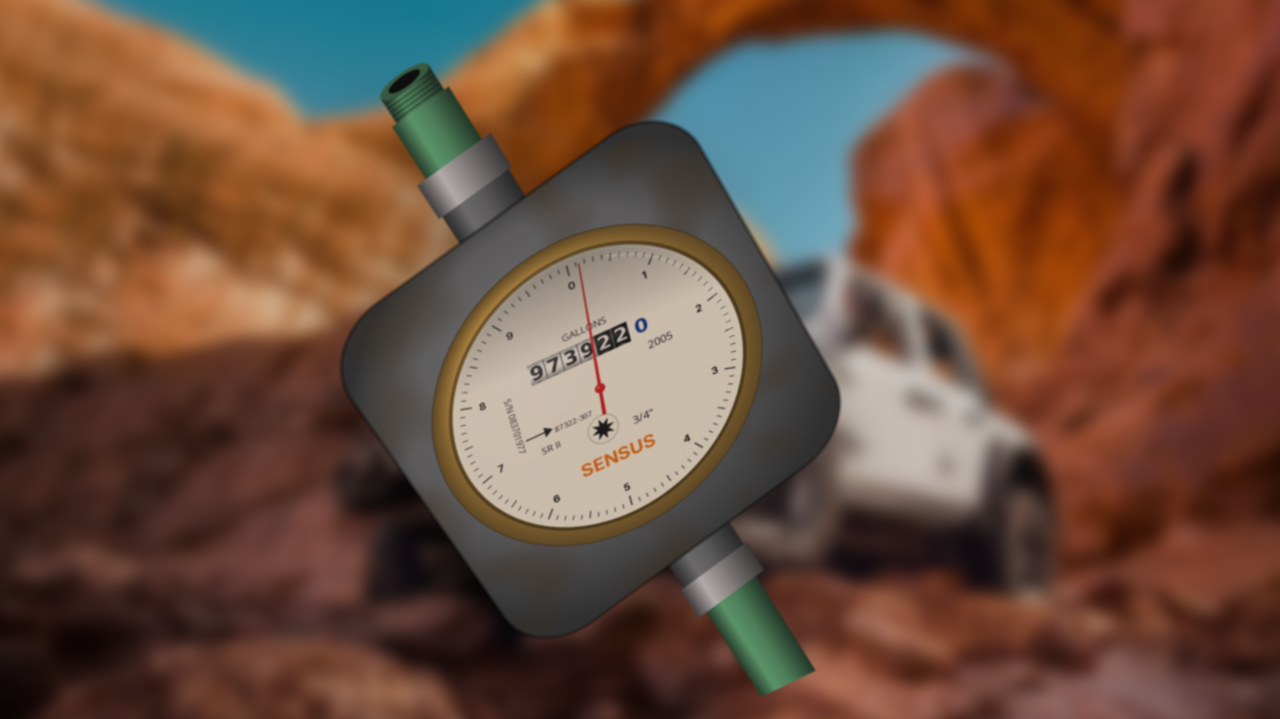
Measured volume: 9739220.1 gal
